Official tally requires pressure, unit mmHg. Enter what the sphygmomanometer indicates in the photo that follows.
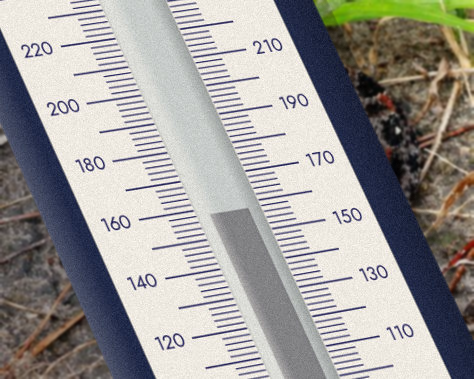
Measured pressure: 158 mmHg
